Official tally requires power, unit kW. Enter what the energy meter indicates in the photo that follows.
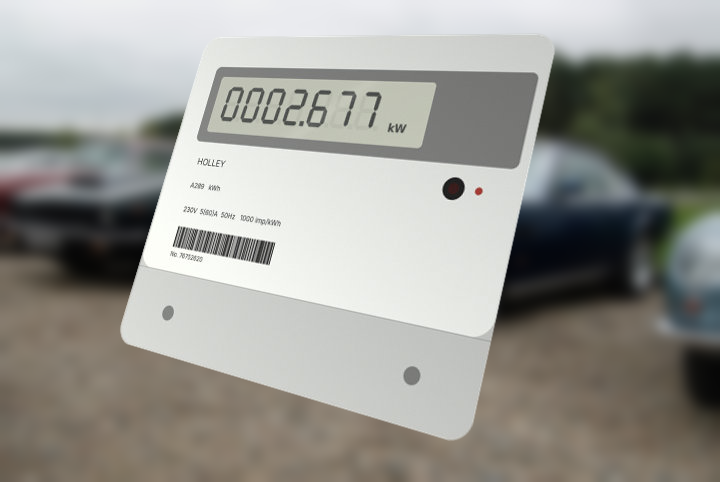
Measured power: 2.677 kW
